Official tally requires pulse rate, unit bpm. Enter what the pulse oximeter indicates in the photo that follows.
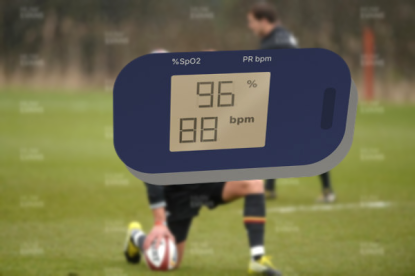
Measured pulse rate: 88 bpm
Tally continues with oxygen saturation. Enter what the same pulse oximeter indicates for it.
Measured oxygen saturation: 96 %
